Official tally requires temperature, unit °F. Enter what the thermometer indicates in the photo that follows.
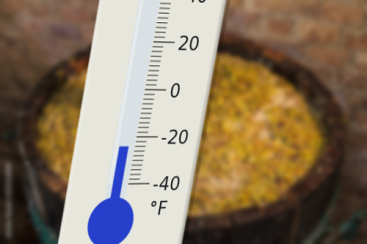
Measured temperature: -24 °F
